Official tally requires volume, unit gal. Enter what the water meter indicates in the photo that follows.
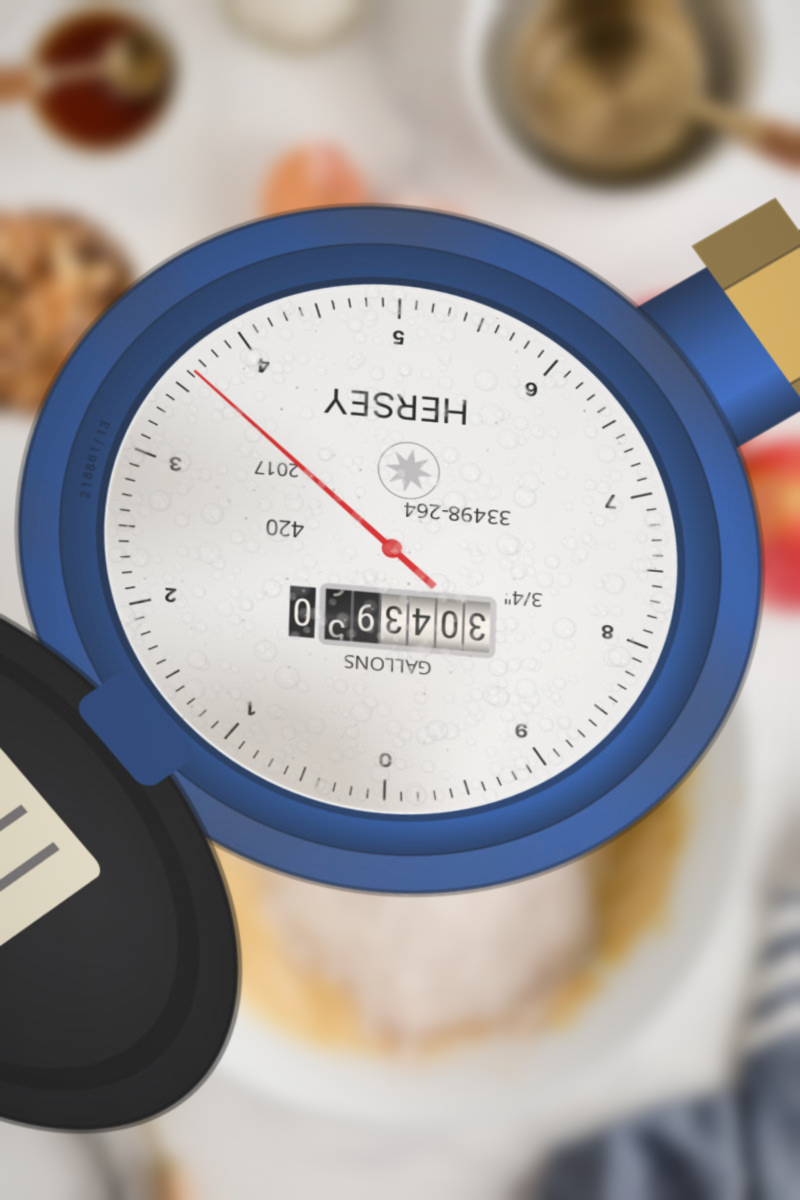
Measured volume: 3043953.6 gal
